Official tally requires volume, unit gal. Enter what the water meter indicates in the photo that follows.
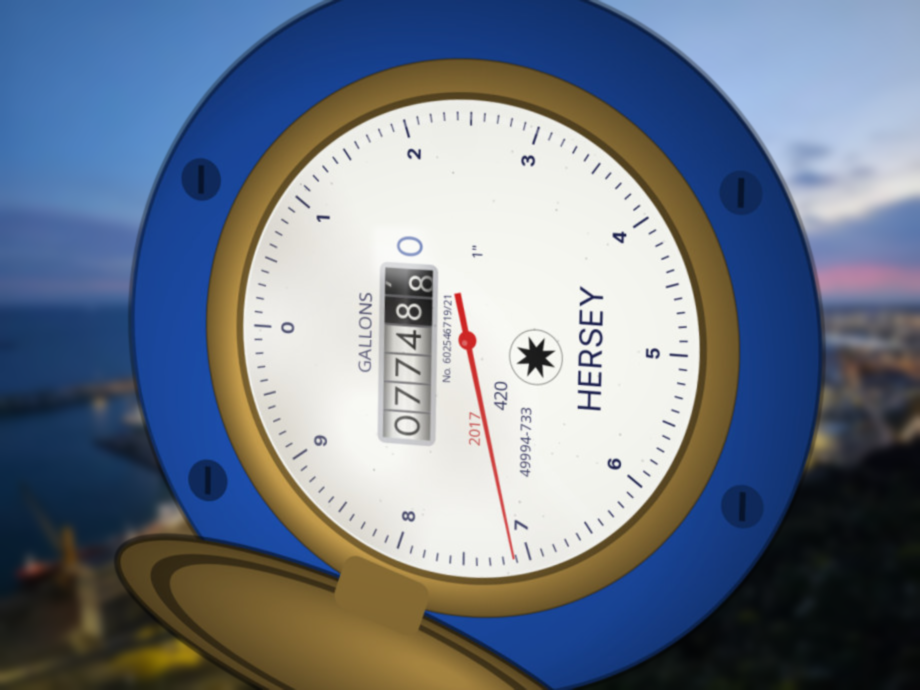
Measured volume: 774877.1 gal
